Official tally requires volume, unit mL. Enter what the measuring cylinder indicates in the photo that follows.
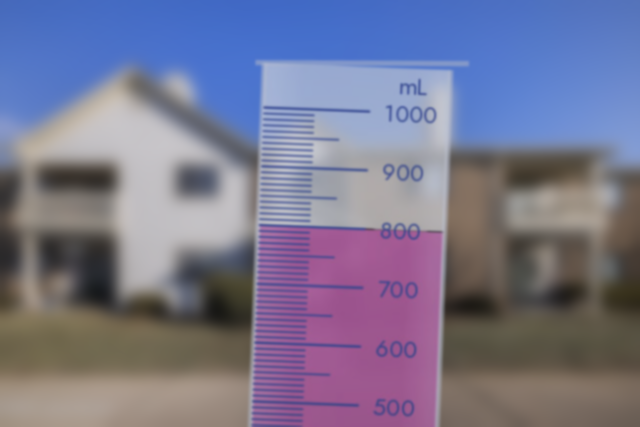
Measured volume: 800 mL
